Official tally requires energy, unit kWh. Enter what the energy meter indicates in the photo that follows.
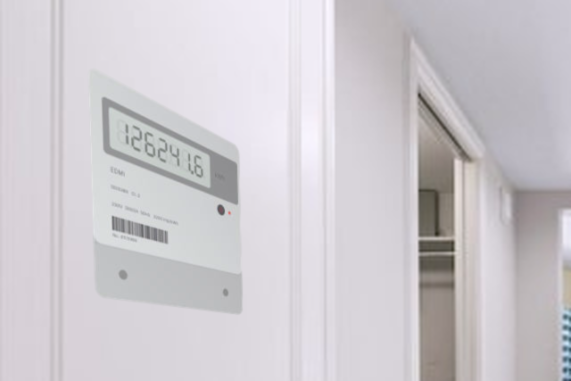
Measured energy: 126241.6 kWh
